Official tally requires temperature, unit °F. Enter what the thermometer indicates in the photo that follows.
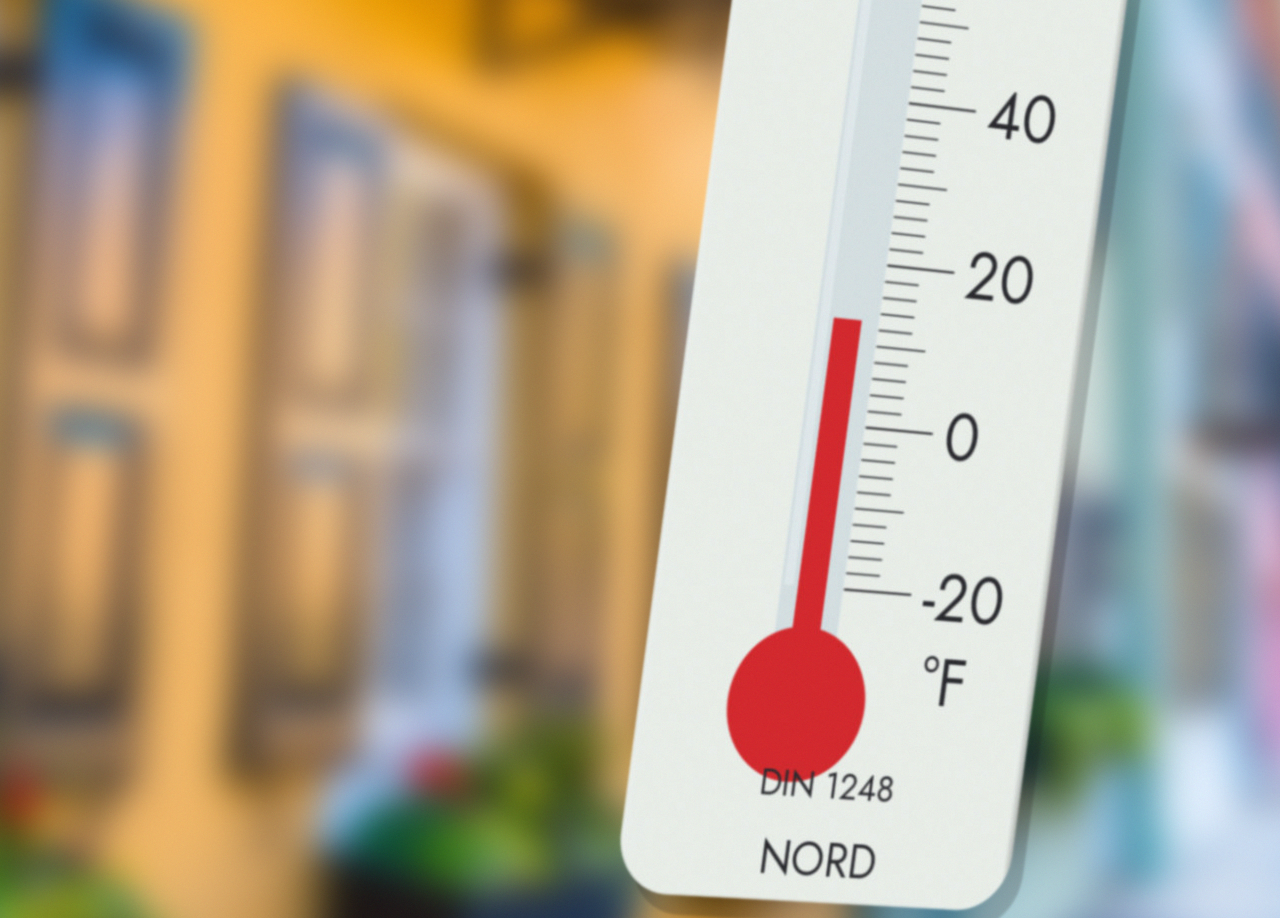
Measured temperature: 13 °F
